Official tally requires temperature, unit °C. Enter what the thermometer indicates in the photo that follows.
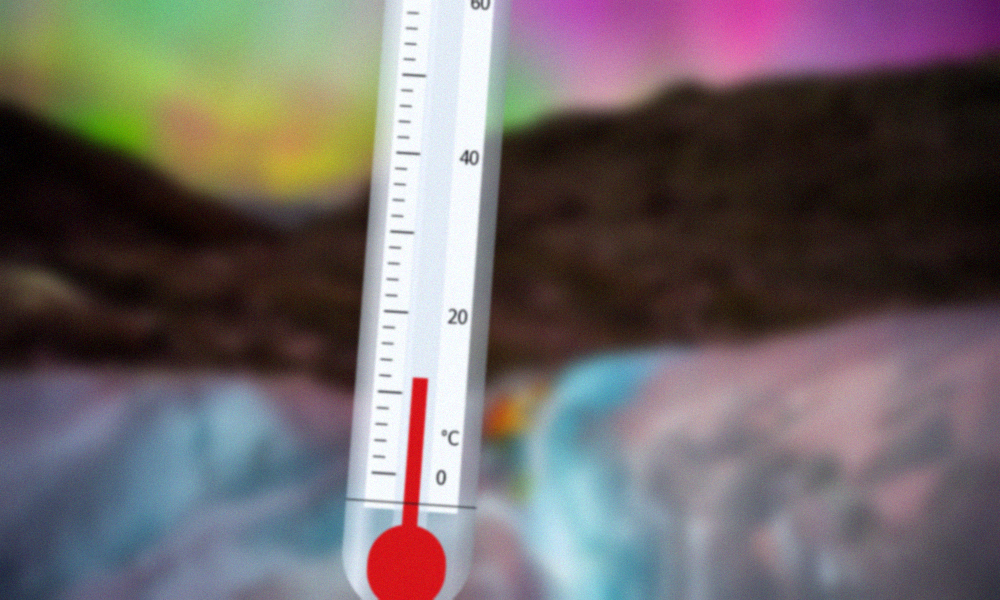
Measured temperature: 12 °C
